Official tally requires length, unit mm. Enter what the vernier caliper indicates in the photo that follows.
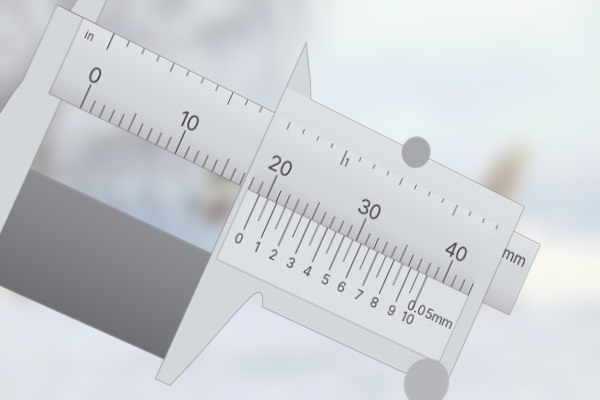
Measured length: 19.2 mm
